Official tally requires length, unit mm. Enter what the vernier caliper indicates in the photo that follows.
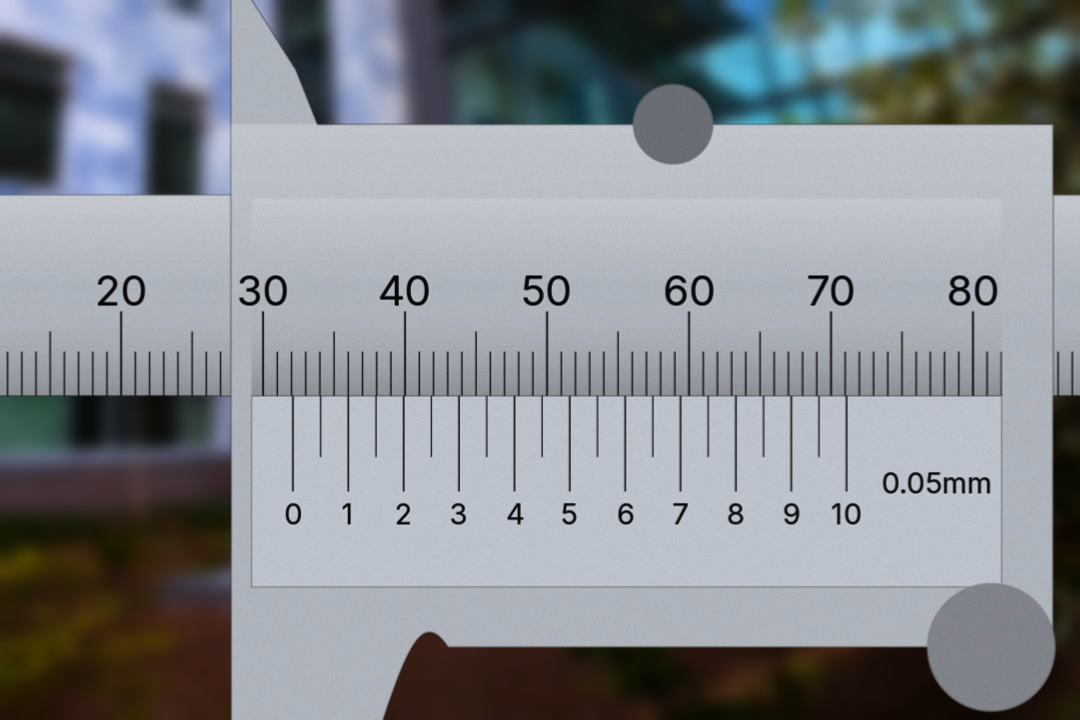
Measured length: 32.1 mm
